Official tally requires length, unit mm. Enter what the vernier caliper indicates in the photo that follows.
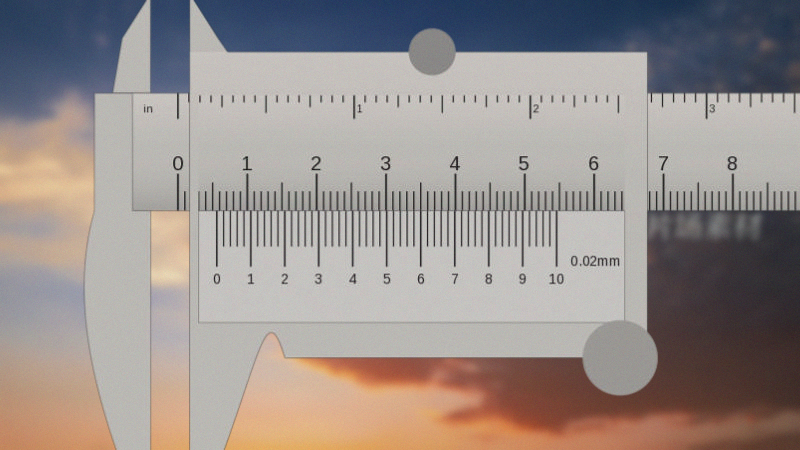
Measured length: 5.6 mm
